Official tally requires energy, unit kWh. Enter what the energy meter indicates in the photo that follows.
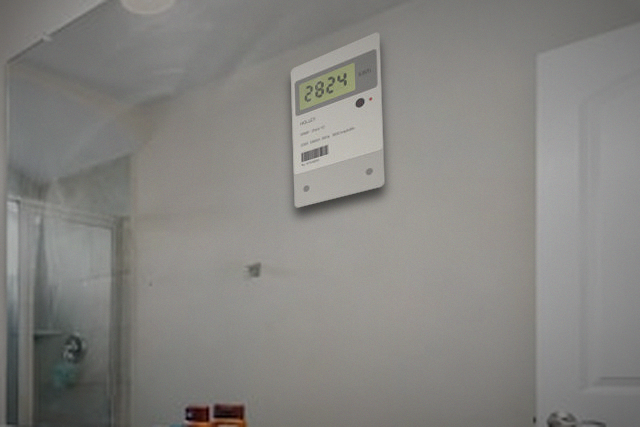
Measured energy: 2824 kWh
